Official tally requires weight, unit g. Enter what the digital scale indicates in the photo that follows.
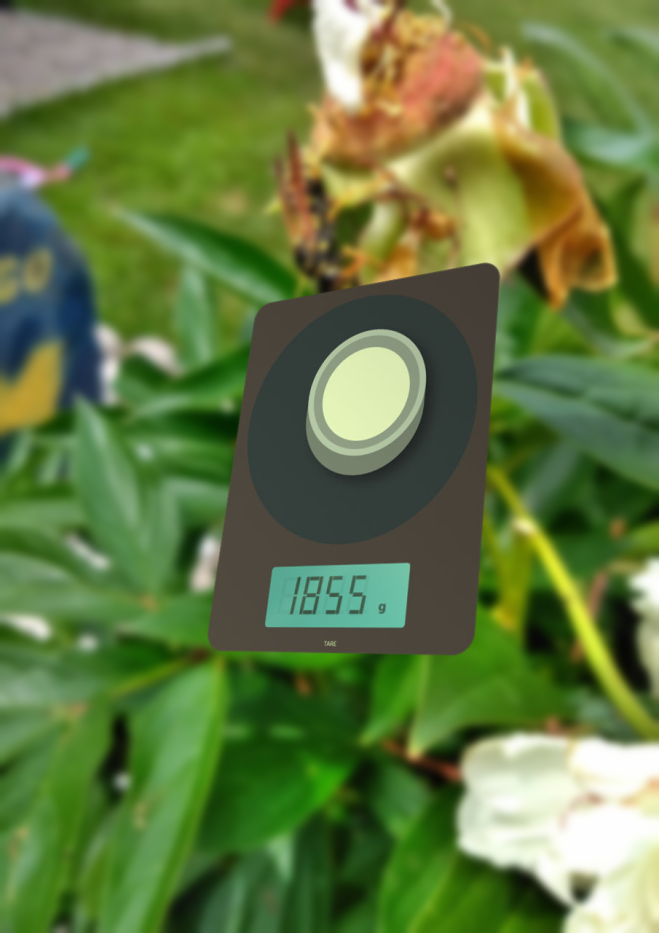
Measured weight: 1855 g
